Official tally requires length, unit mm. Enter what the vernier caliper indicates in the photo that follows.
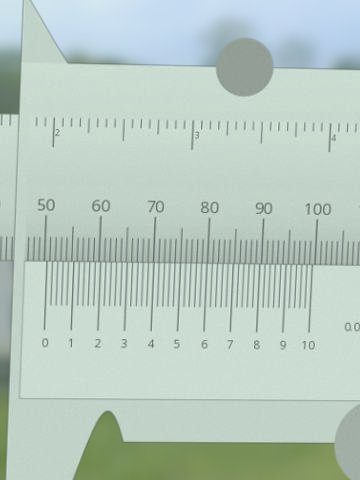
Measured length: 50.5 mm
